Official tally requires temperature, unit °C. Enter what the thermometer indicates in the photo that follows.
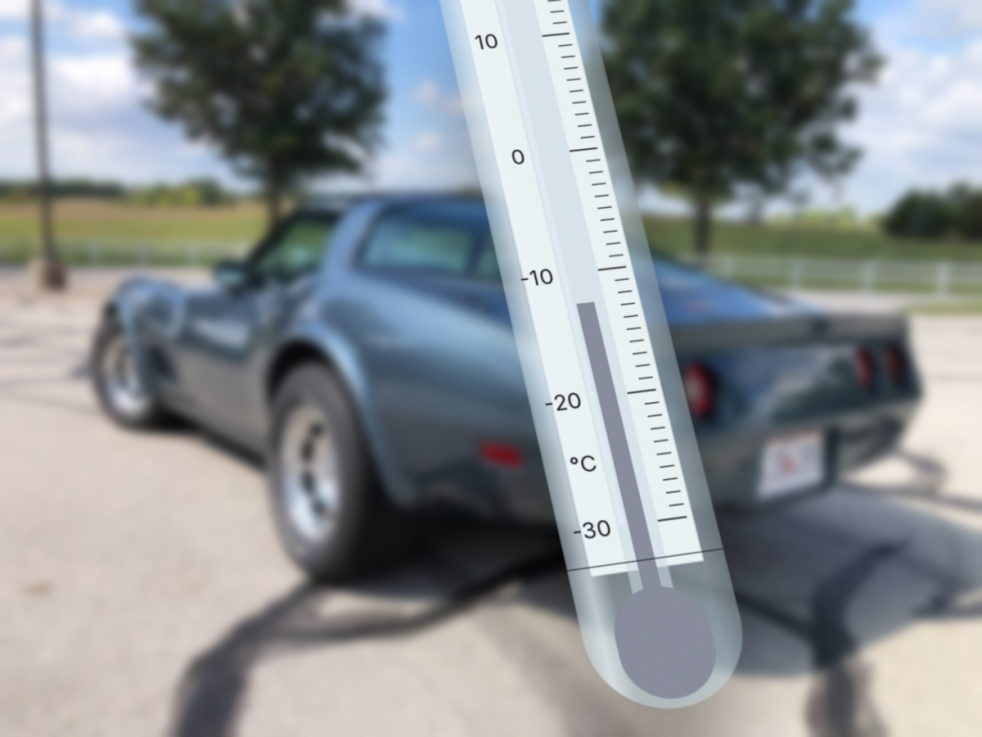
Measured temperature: -12.5 °C
